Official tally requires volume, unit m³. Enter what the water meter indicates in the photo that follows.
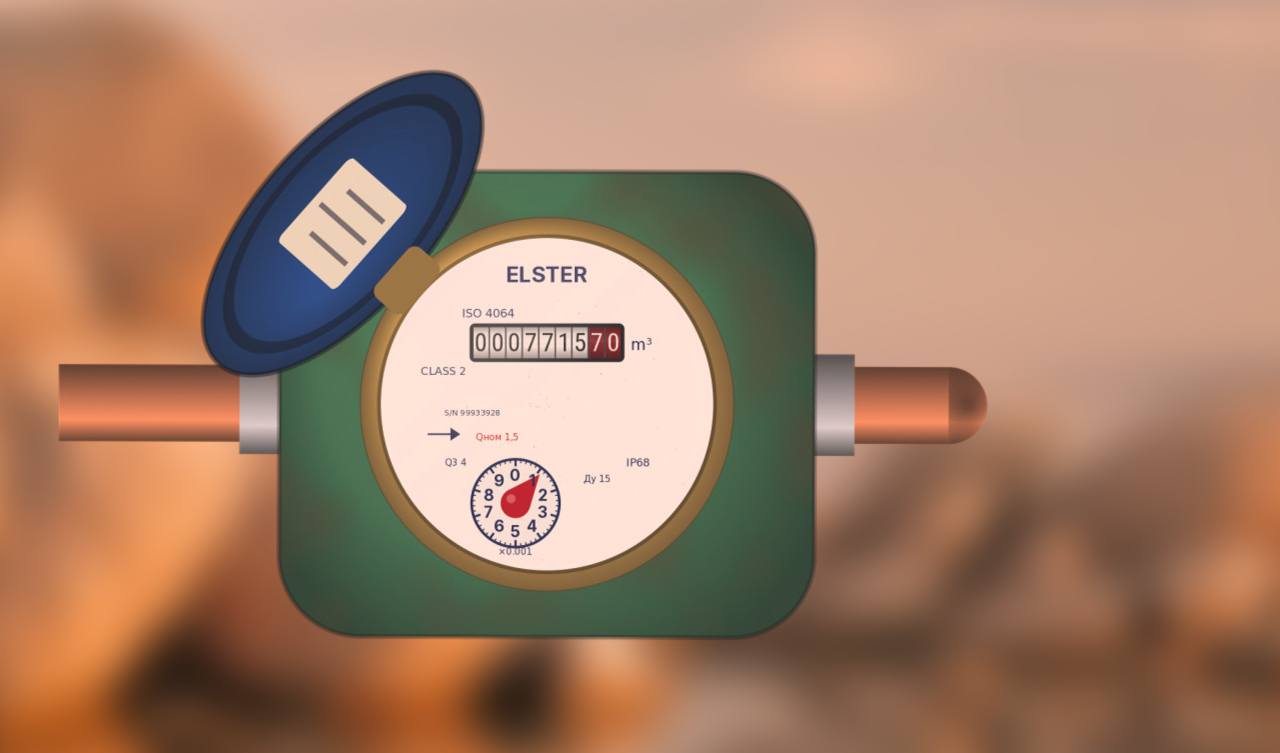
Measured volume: 7715.701 m³
